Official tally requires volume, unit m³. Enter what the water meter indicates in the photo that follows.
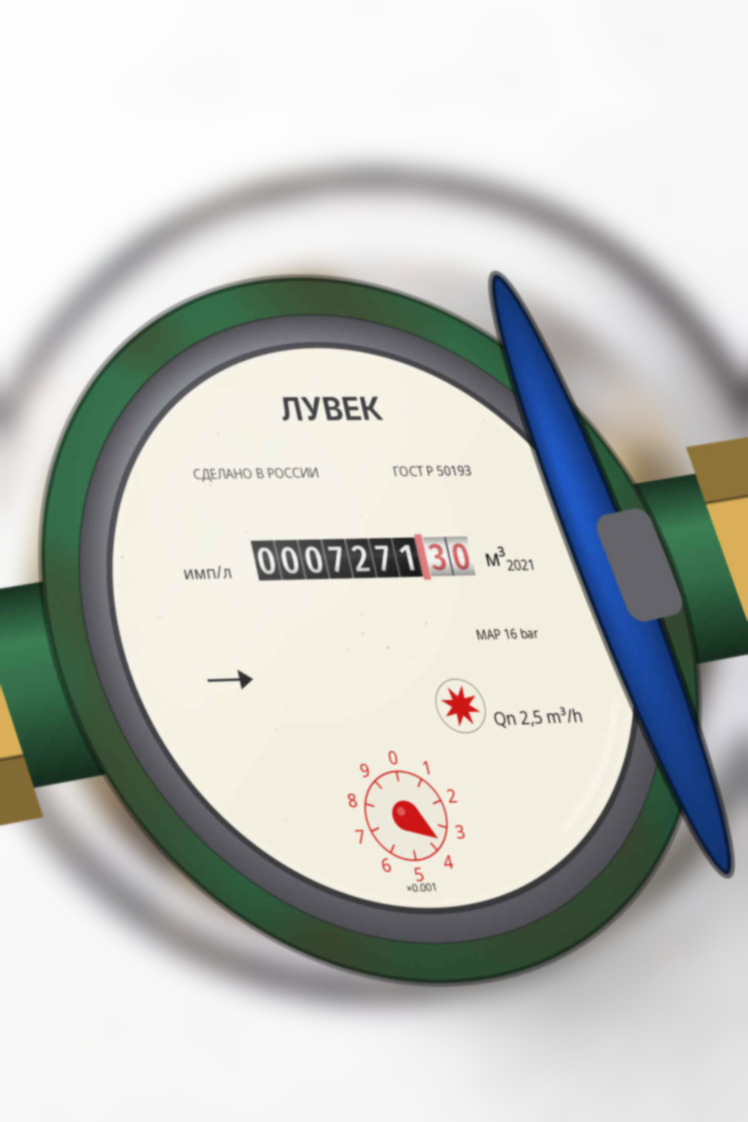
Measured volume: 7271.303 m³
